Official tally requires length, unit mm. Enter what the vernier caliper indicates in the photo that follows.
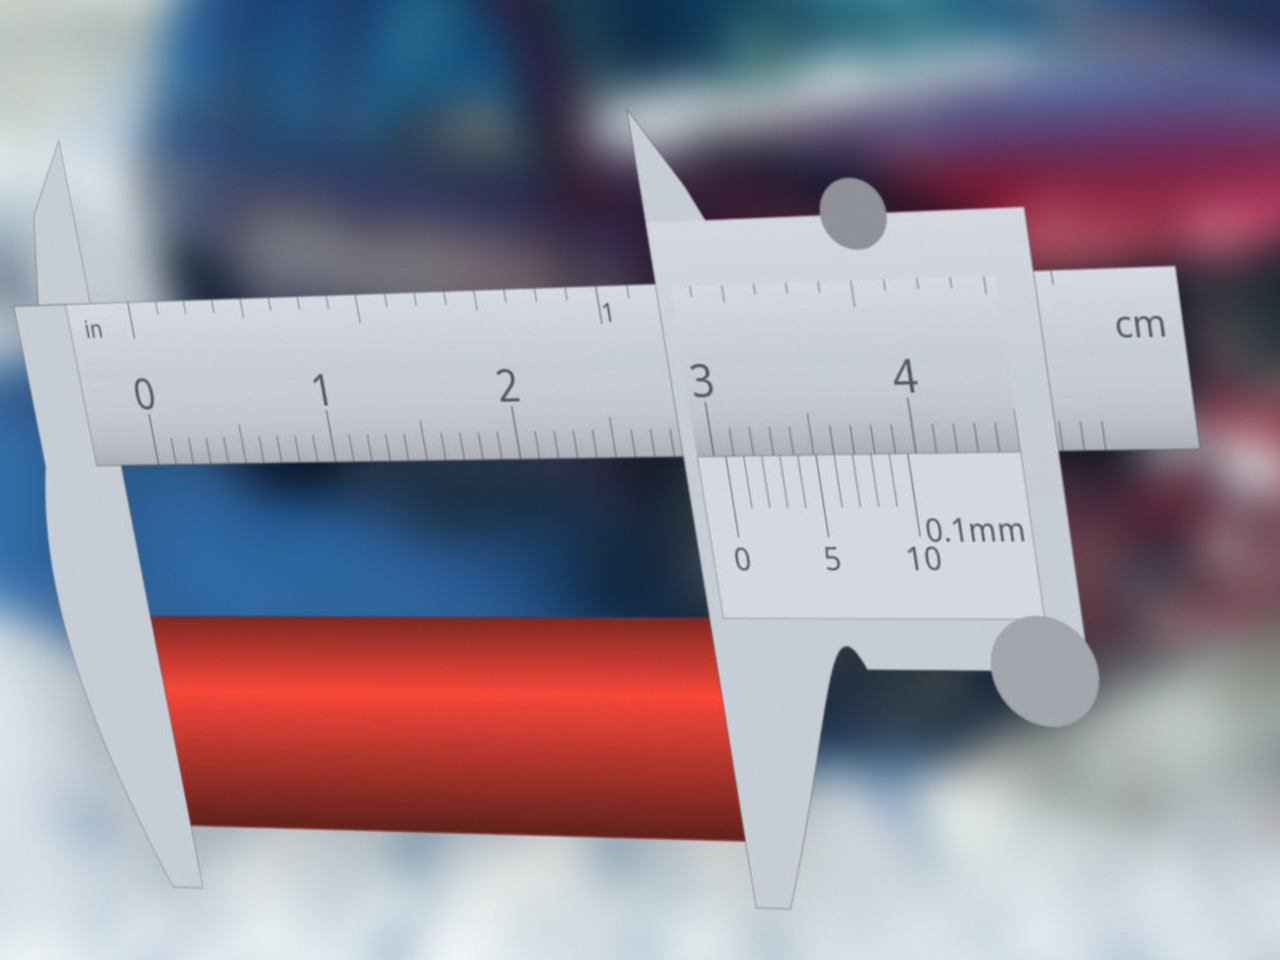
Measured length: 30.6 mm
